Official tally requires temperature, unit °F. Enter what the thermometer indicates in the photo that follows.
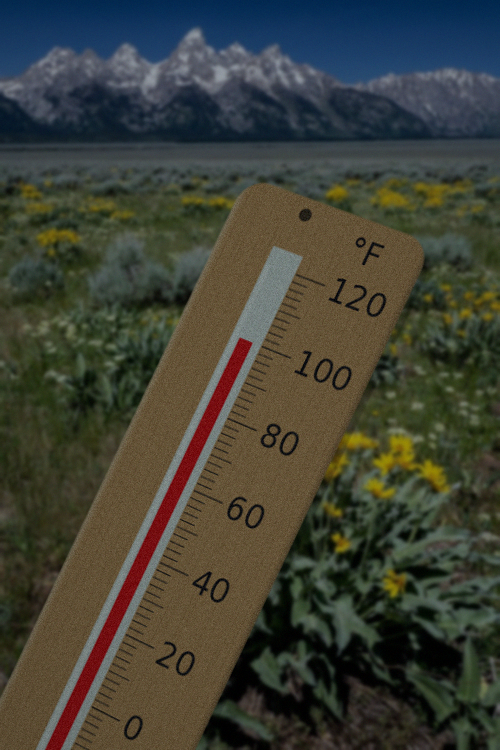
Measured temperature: 100 °F
